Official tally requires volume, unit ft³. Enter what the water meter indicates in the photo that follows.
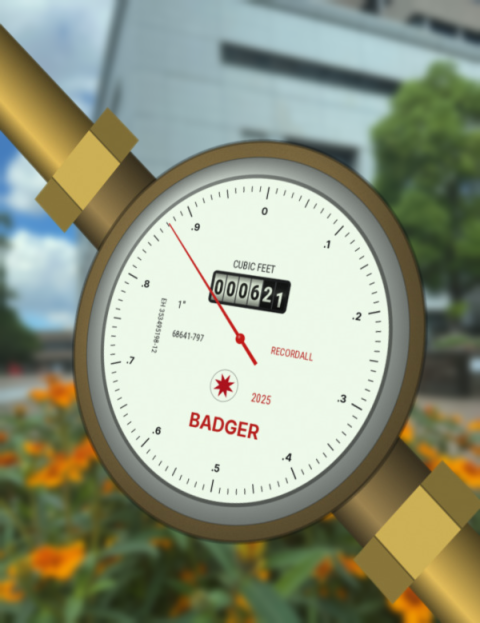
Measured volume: 620.87 ft³
